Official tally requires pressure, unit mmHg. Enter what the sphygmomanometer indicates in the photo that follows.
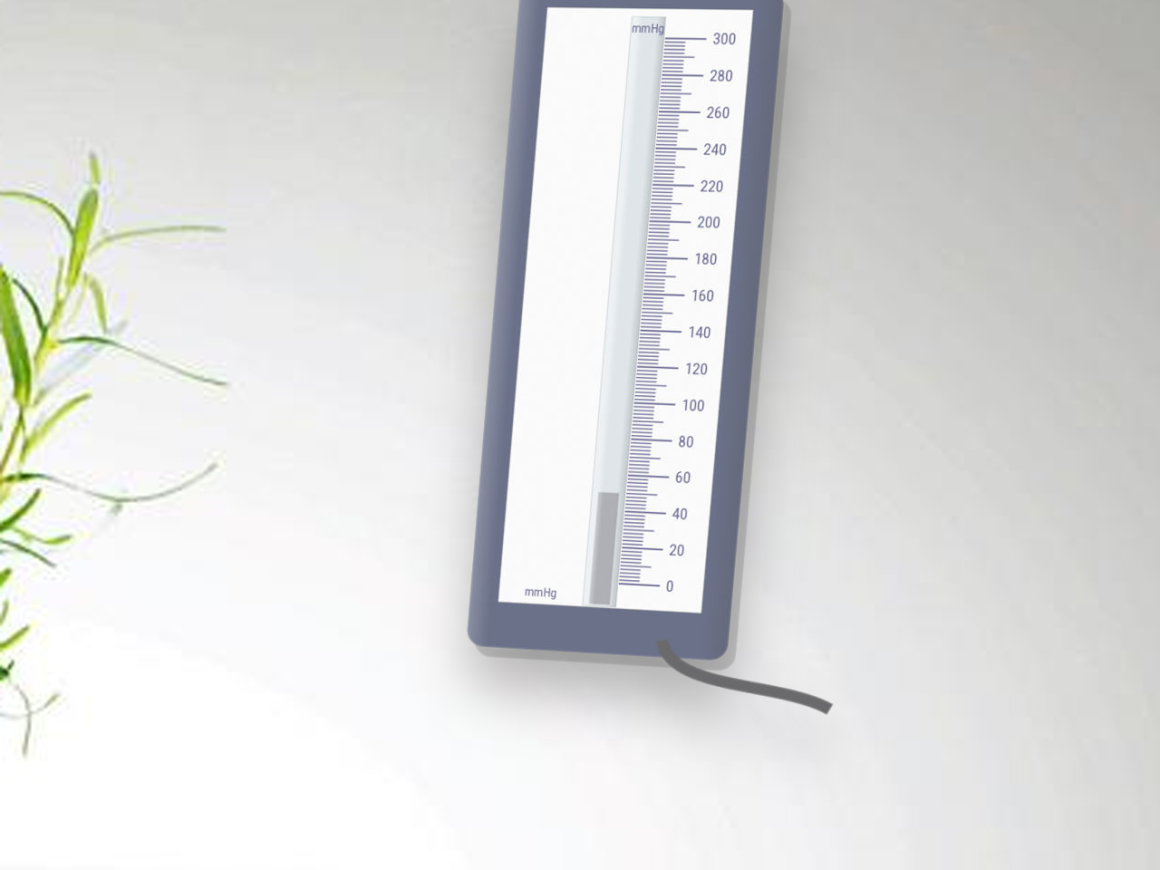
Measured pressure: 50 mmHg
